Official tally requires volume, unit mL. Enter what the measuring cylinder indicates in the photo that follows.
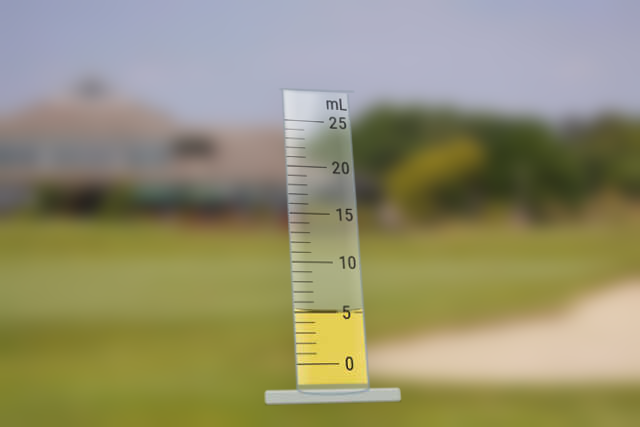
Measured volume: 5 mL
